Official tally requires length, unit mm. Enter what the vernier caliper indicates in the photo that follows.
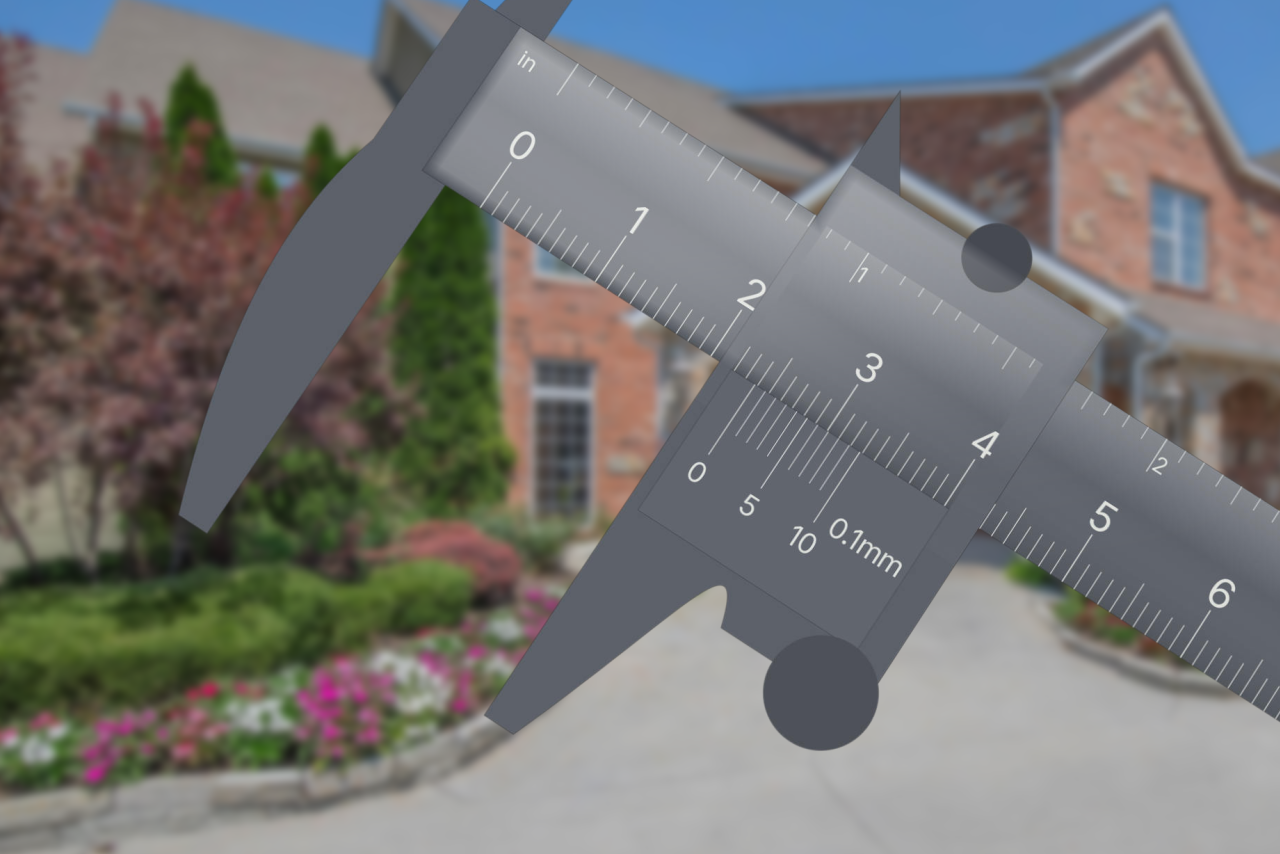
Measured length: 23.8 mm
